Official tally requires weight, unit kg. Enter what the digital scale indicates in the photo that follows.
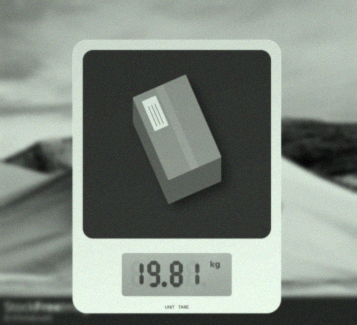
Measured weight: 19.81 kg
